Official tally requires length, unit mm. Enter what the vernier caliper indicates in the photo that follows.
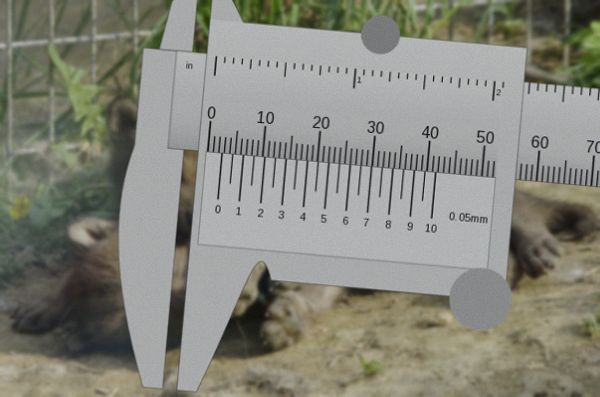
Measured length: 2.6 mm
